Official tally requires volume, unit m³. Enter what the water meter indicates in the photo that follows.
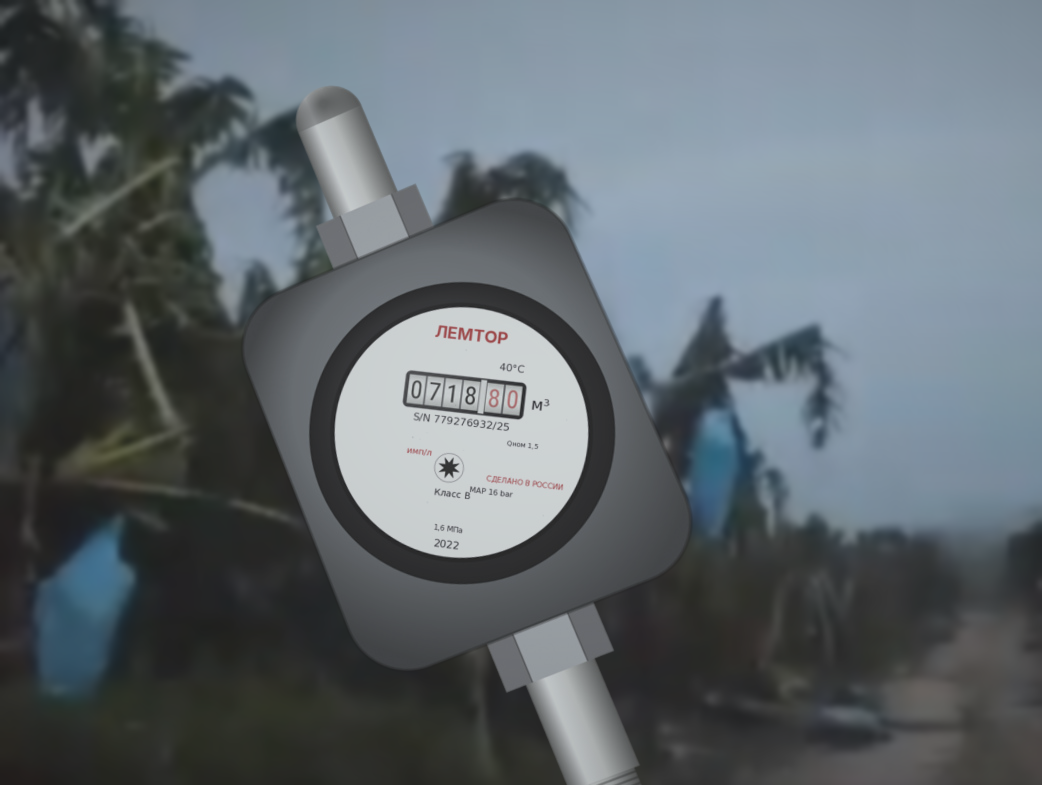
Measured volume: 718.80 m³
